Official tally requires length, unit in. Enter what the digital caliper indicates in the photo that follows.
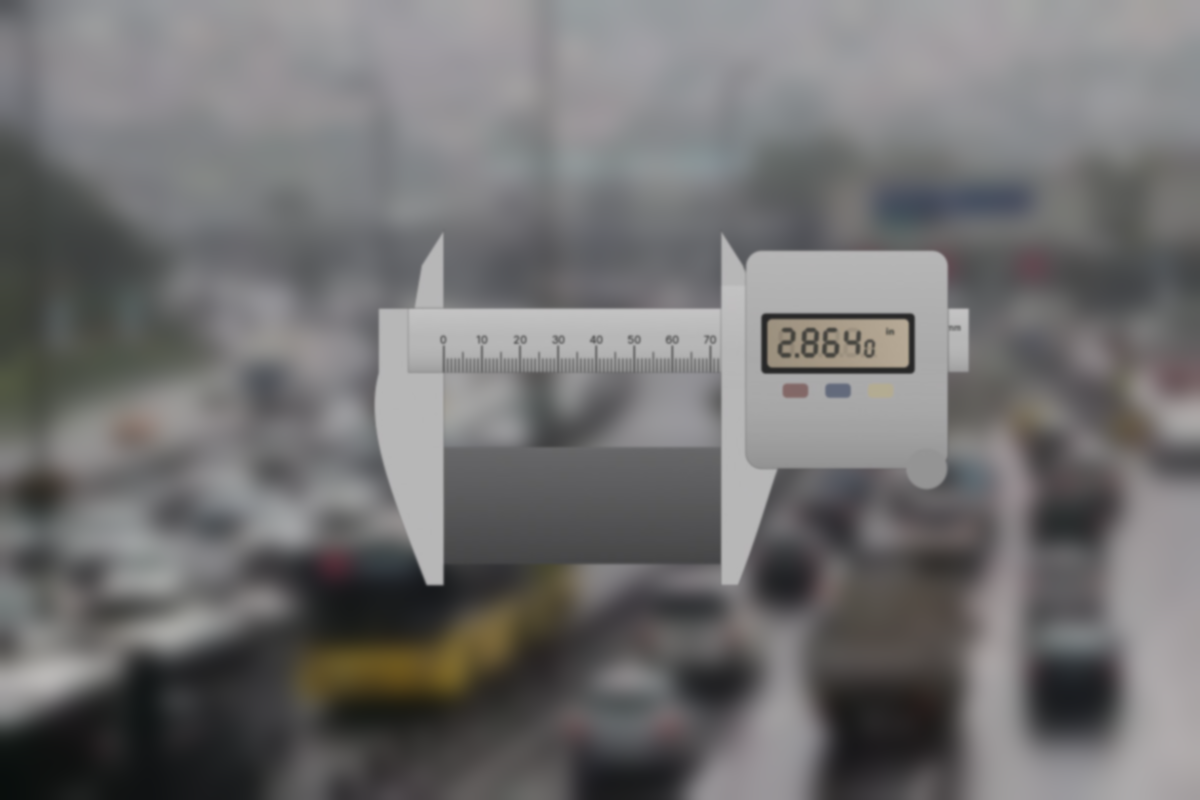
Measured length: 2.8640 in
